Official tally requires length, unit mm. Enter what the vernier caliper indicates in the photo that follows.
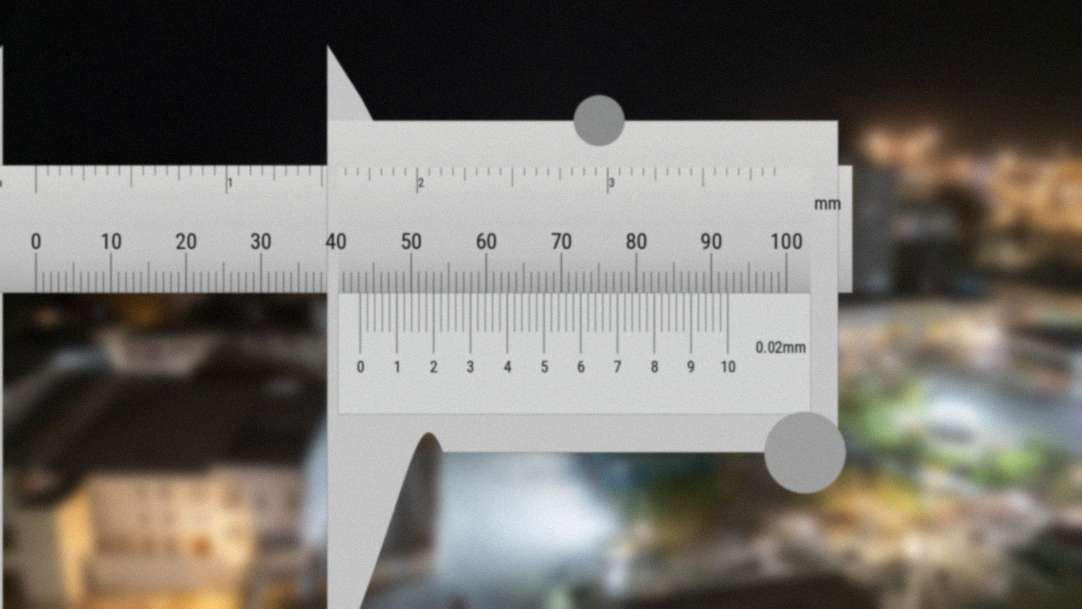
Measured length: 43.2 mm
